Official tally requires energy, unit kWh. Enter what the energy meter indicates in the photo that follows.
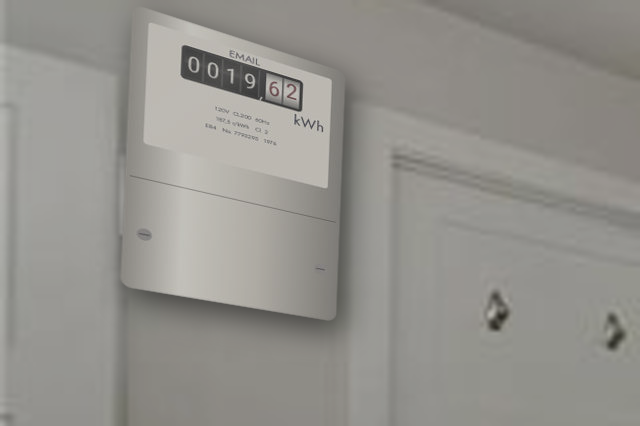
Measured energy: 19.62 kWh
